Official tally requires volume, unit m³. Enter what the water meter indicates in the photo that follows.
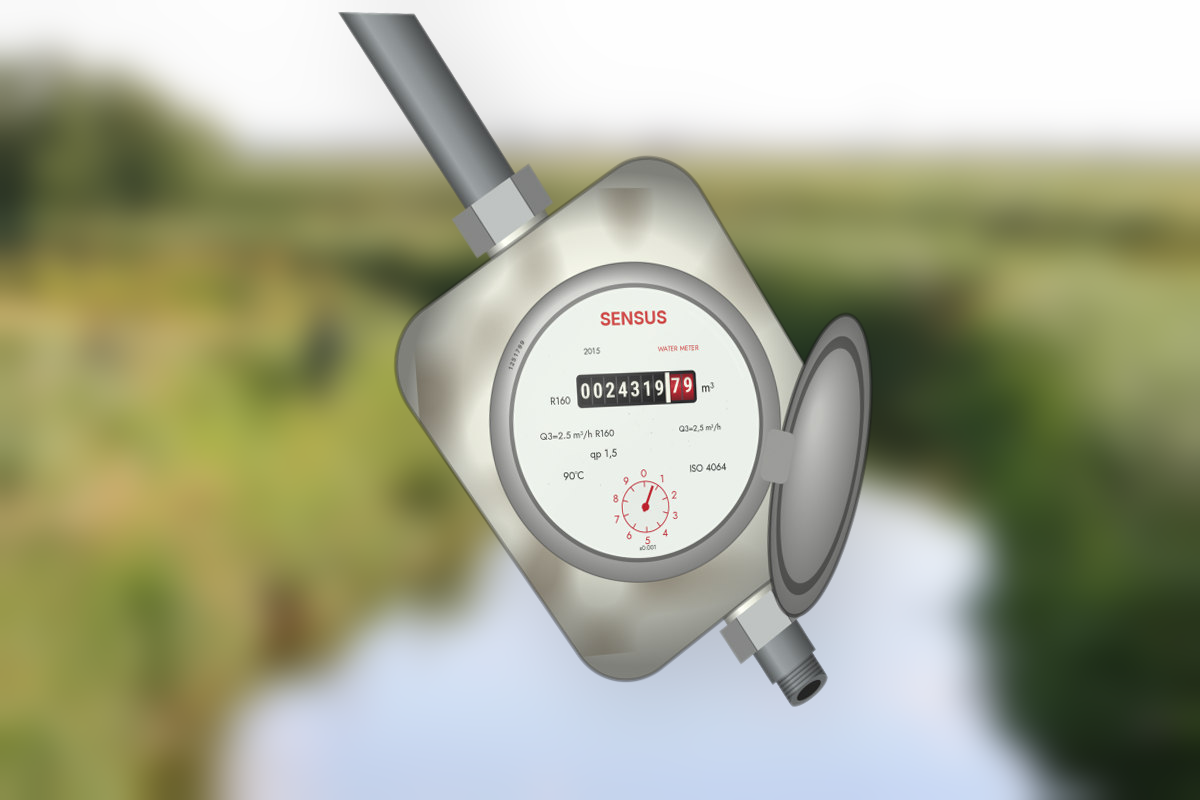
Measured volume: 24319.790 m³
